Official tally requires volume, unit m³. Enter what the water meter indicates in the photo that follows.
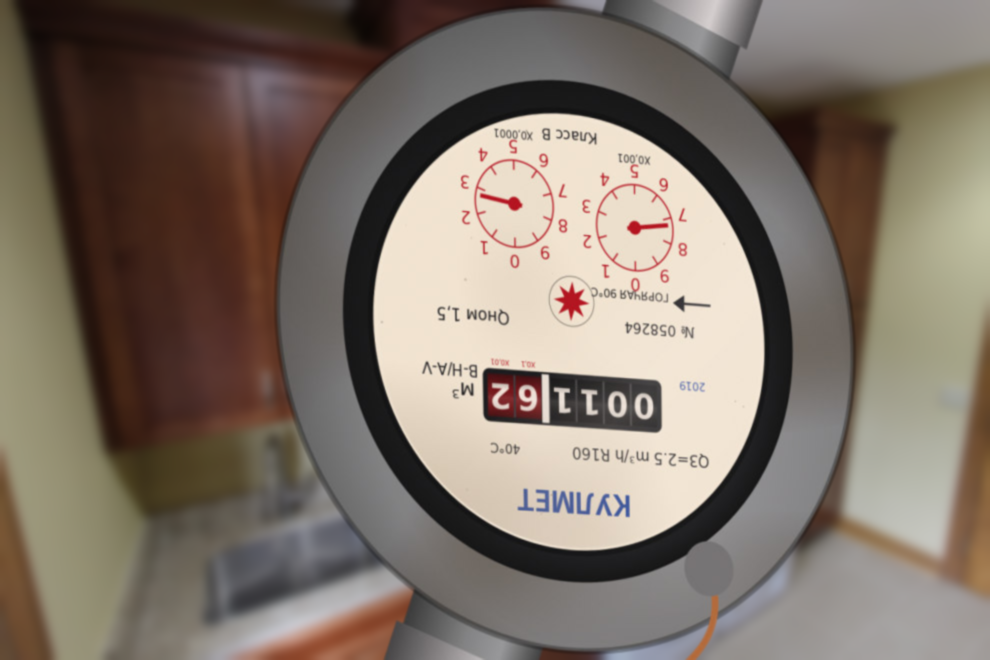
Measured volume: 11.6272 m³
